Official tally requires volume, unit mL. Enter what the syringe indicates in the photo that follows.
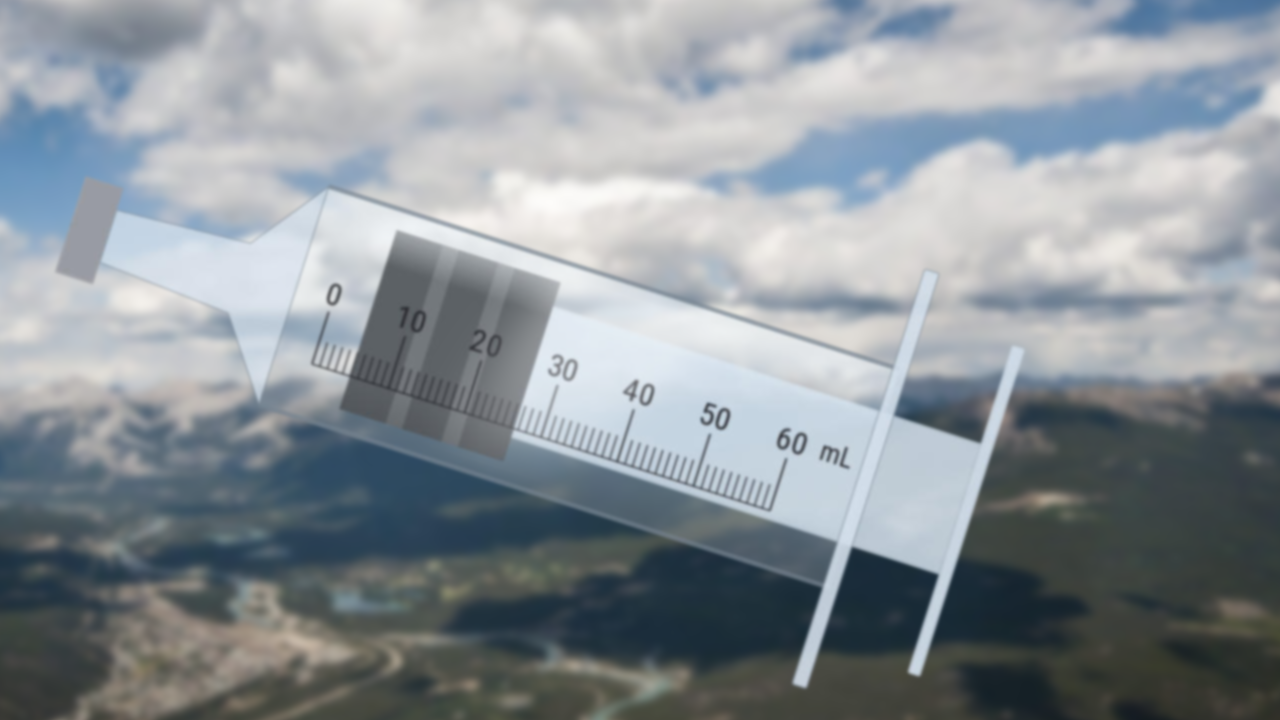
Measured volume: 5 mL
